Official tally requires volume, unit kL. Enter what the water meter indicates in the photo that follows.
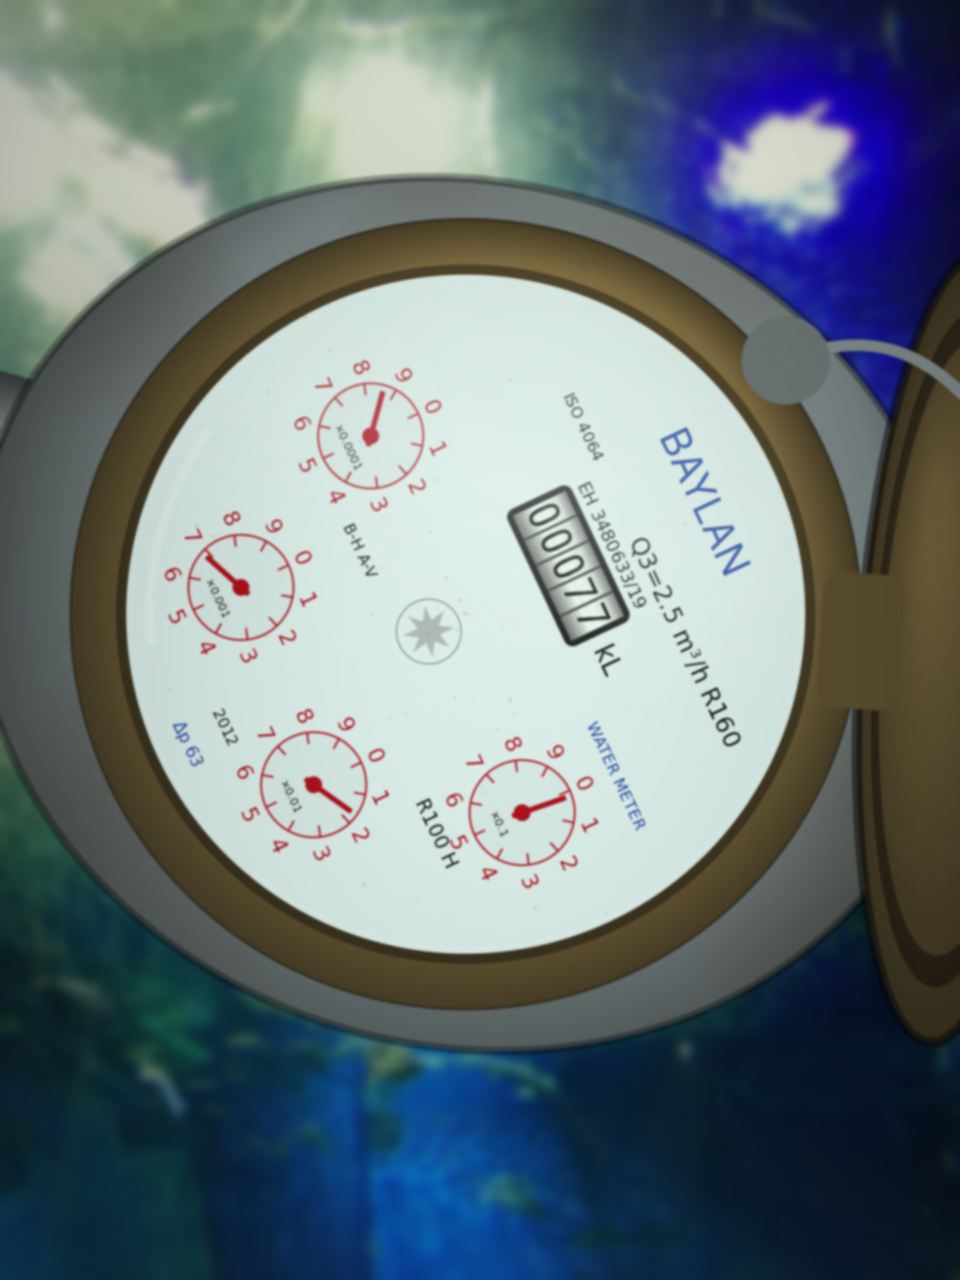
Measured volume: 77.0168 kL
